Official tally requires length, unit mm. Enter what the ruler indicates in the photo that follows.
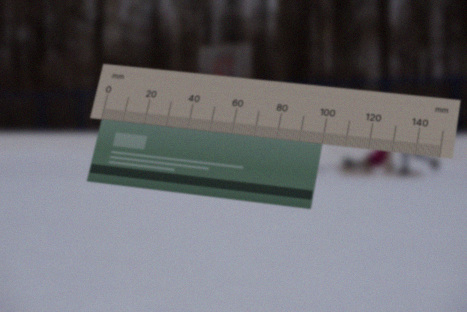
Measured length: 100 mm
